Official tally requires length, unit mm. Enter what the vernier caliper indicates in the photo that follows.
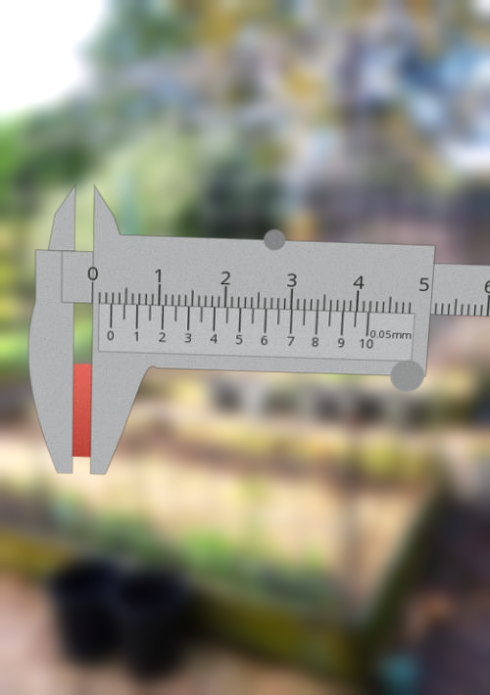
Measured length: 2.8 mm
